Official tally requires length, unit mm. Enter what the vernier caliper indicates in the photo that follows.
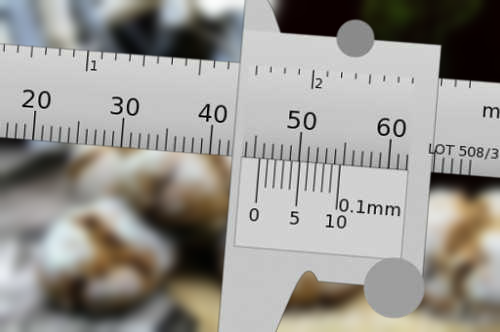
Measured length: 45.6 mm
